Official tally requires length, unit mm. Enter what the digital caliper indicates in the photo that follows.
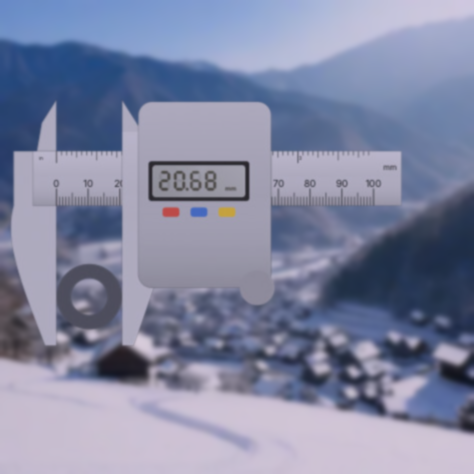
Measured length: 20.68 mm
